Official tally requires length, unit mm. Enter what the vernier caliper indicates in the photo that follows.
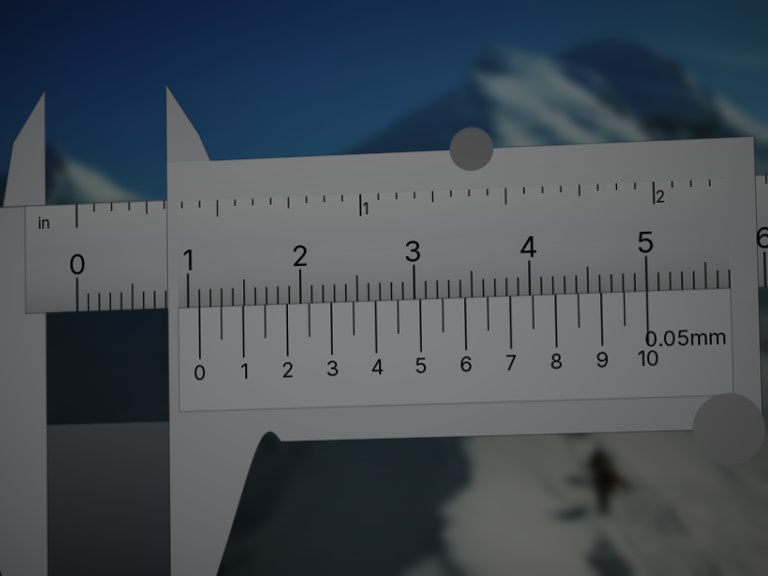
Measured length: 11.0 mm
